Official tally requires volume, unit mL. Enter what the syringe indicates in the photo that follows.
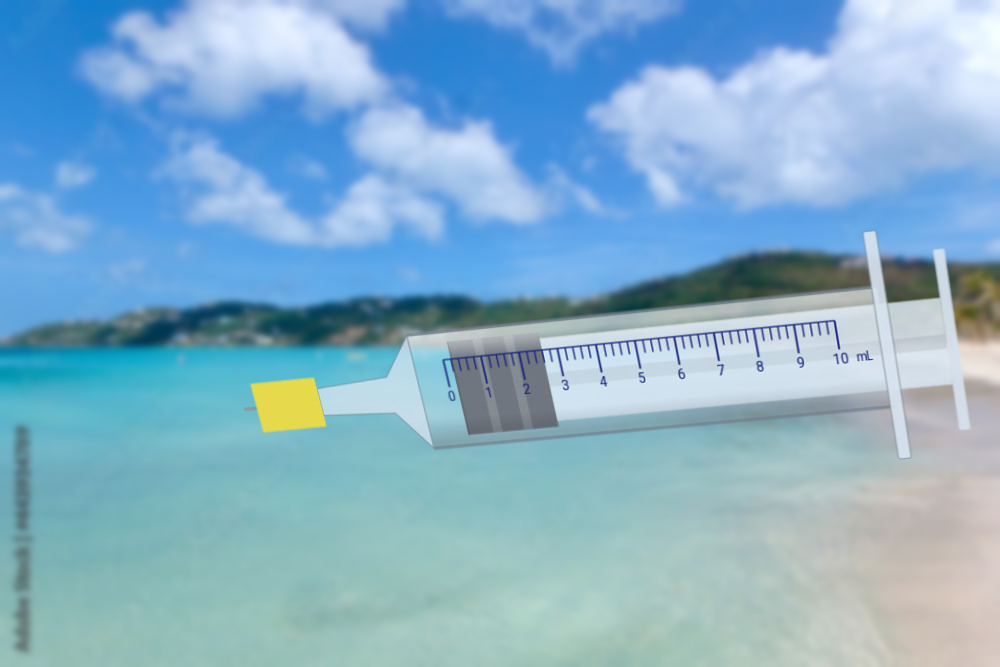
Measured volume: 0.2 mL
